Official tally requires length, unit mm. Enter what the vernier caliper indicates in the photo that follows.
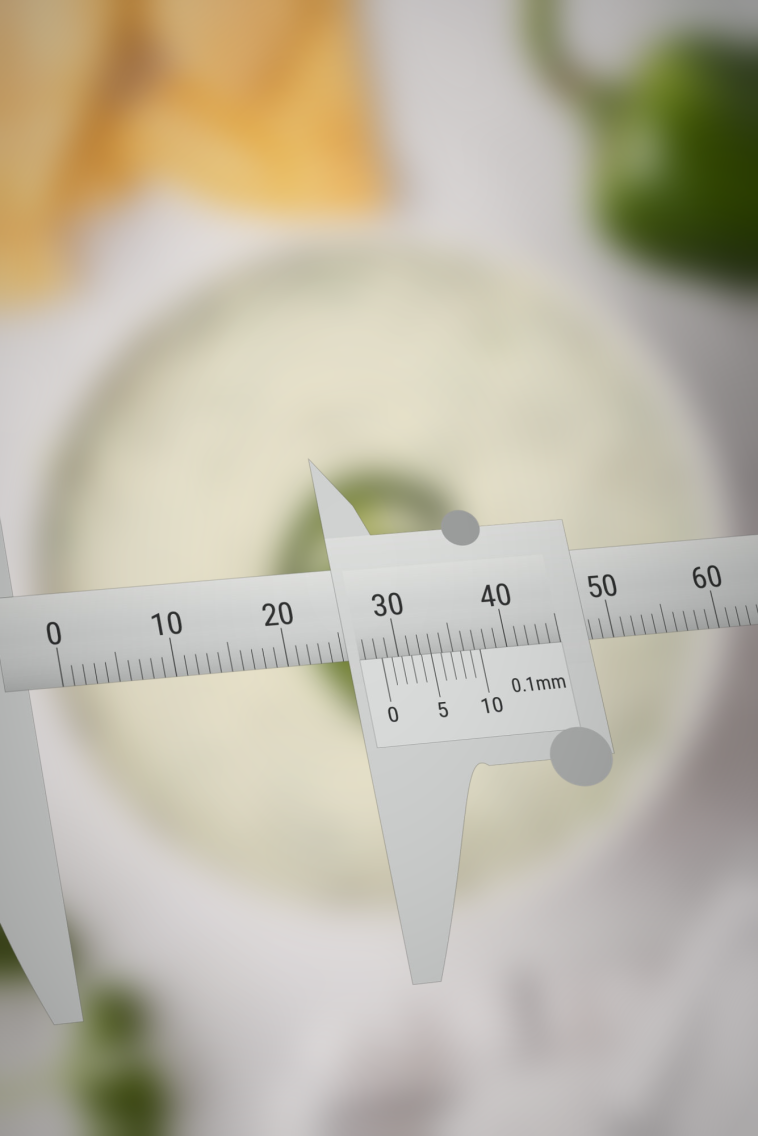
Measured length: 28.5 mm
